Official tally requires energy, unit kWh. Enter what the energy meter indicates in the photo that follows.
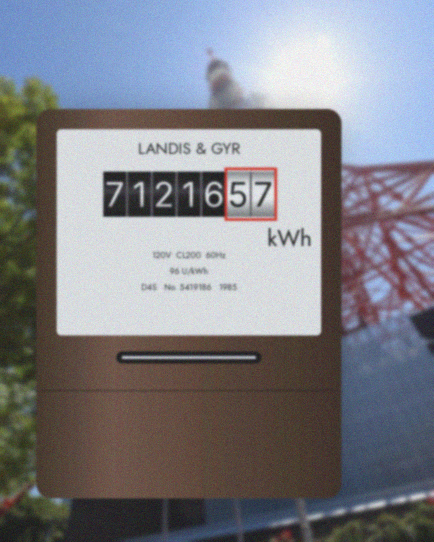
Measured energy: 71216.57 kWh
